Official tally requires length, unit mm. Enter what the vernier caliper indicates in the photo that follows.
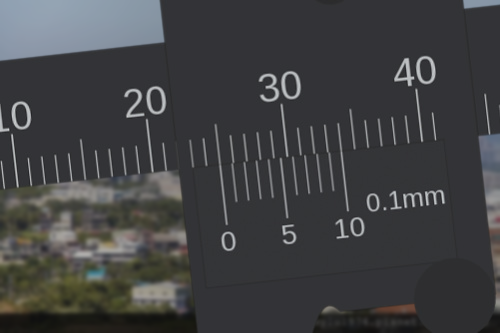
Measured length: 25.0 mm
